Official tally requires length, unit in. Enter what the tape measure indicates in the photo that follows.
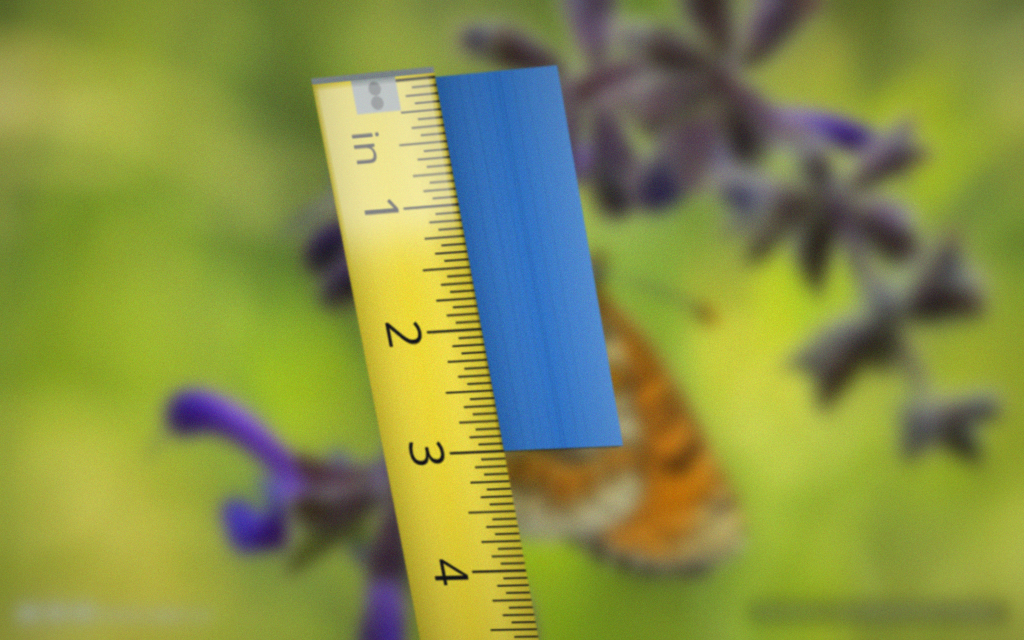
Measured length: 3 in
